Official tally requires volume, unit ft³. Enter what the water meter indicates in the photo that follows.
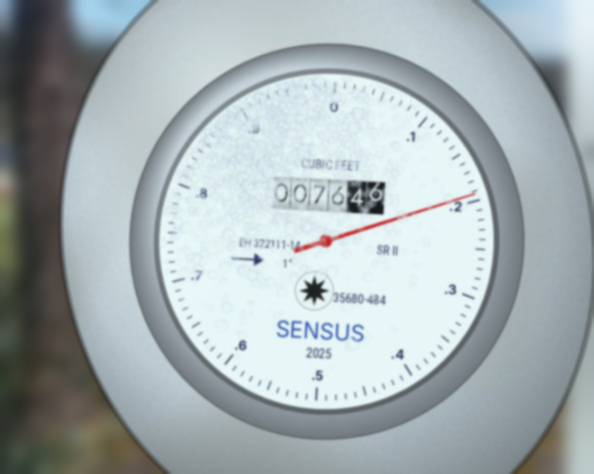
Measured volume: 7646.19 ft³
